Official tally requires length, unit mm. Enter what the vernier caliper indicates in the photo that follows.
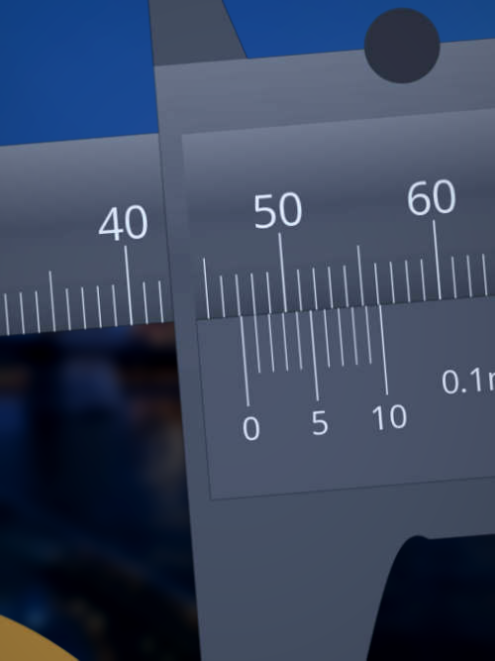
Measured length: 47.1 mm
